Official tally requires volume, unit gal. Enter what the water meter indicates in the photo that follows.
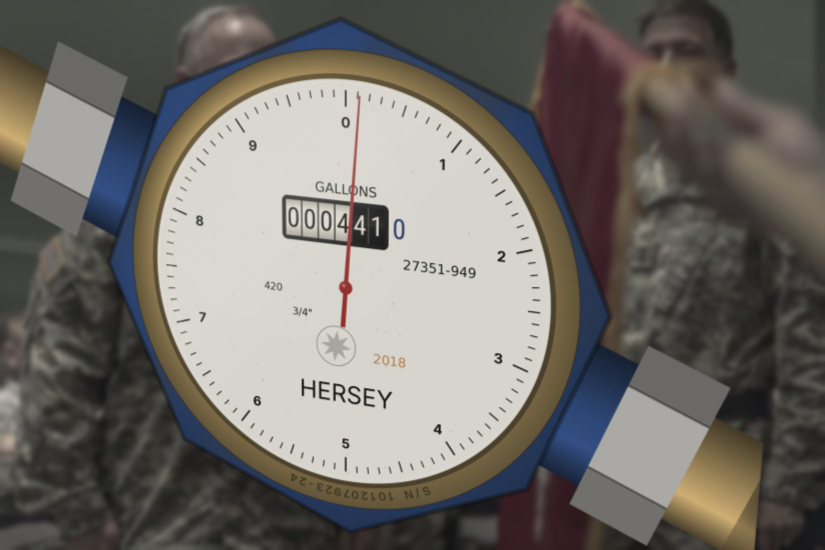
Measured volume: 4410.1 gal
